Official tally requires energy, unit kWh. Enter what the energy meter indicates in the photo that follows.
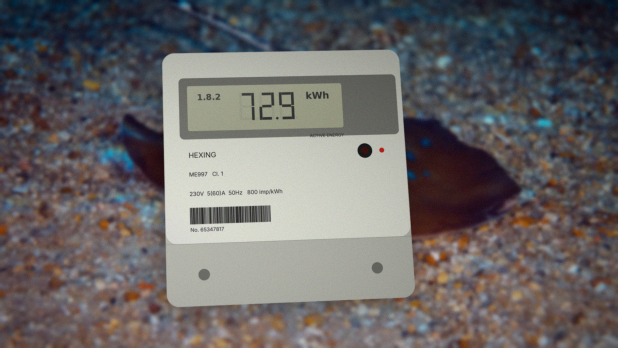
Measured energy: 72.9 kWh
